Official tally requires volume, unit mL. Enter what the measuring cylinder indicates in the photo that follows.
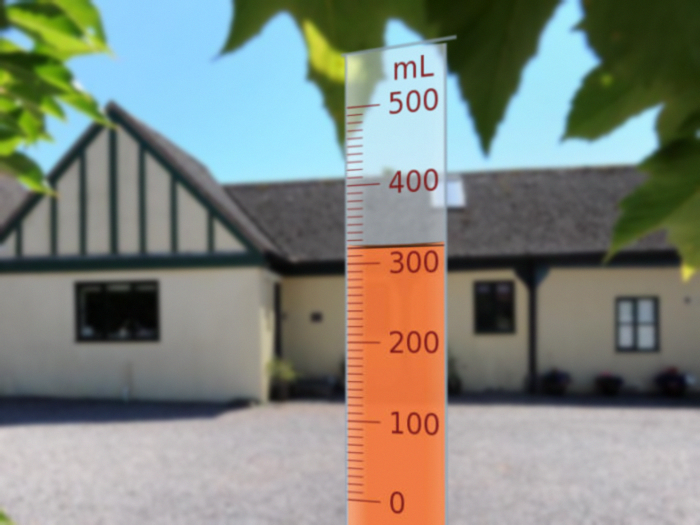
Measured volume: 320 mL
